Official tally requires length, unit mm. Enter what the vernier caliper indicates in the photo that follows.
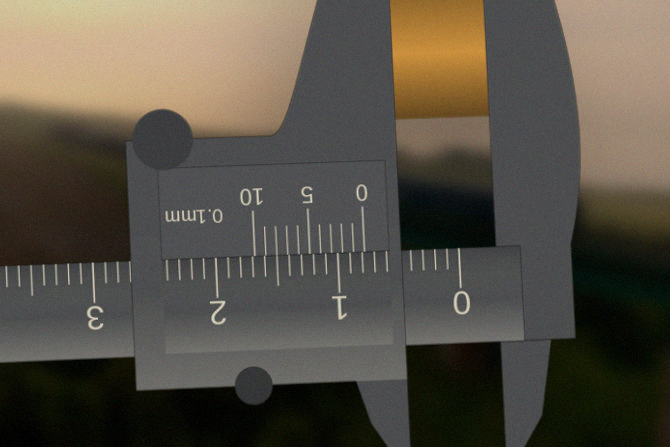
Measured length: 7.8 mm
